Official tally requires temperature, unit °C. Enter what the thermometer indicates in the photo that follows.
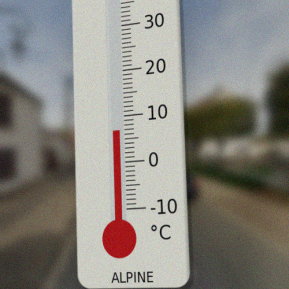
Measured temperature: 7 °C
